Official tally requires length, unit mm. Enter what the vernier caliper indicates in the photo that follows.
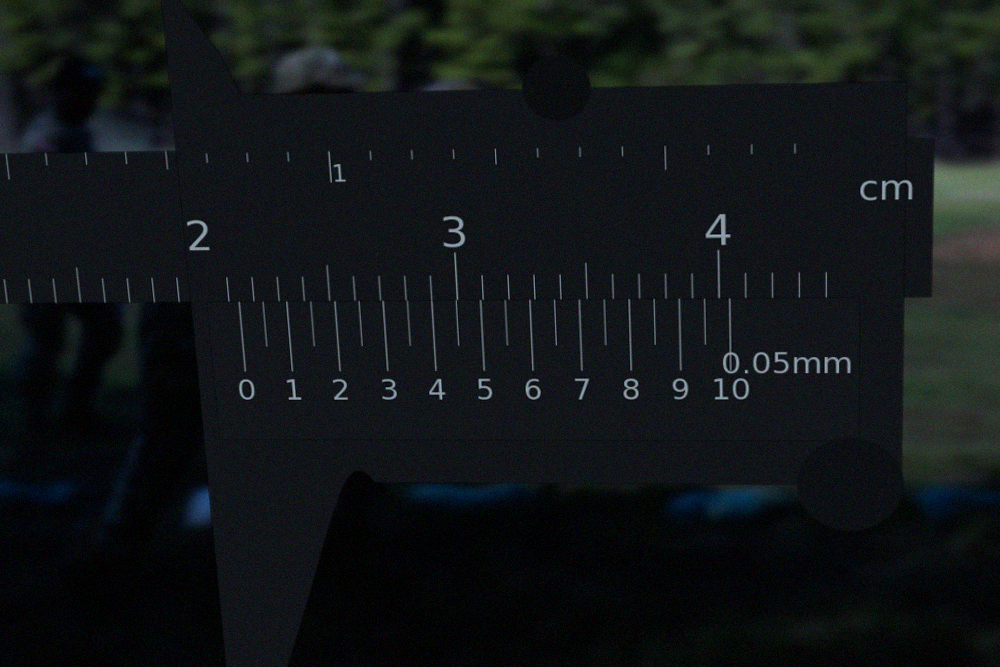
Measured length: 21.40 mm
